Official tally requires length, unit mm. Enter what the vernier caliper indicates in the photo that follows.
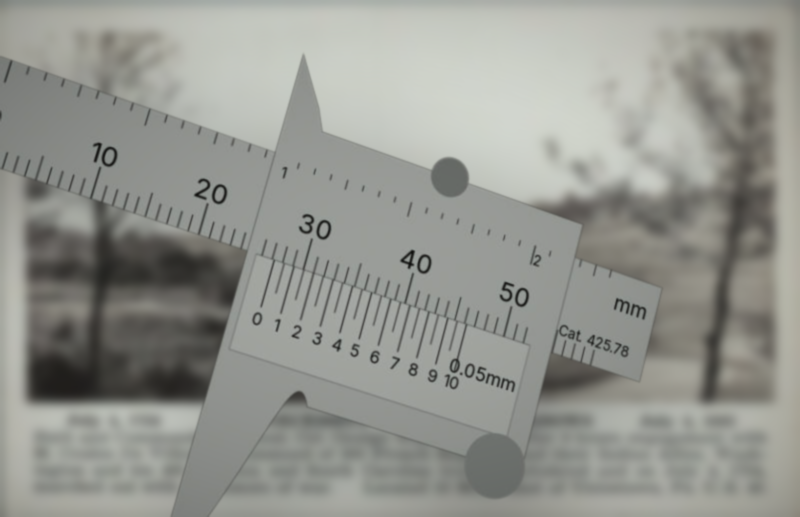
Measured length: 27.2 mm
